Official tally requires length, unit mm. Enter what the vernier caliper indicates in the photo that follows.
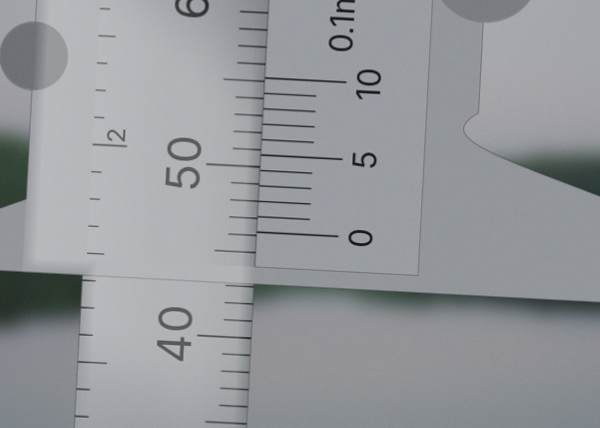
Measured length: 46.2 mm
